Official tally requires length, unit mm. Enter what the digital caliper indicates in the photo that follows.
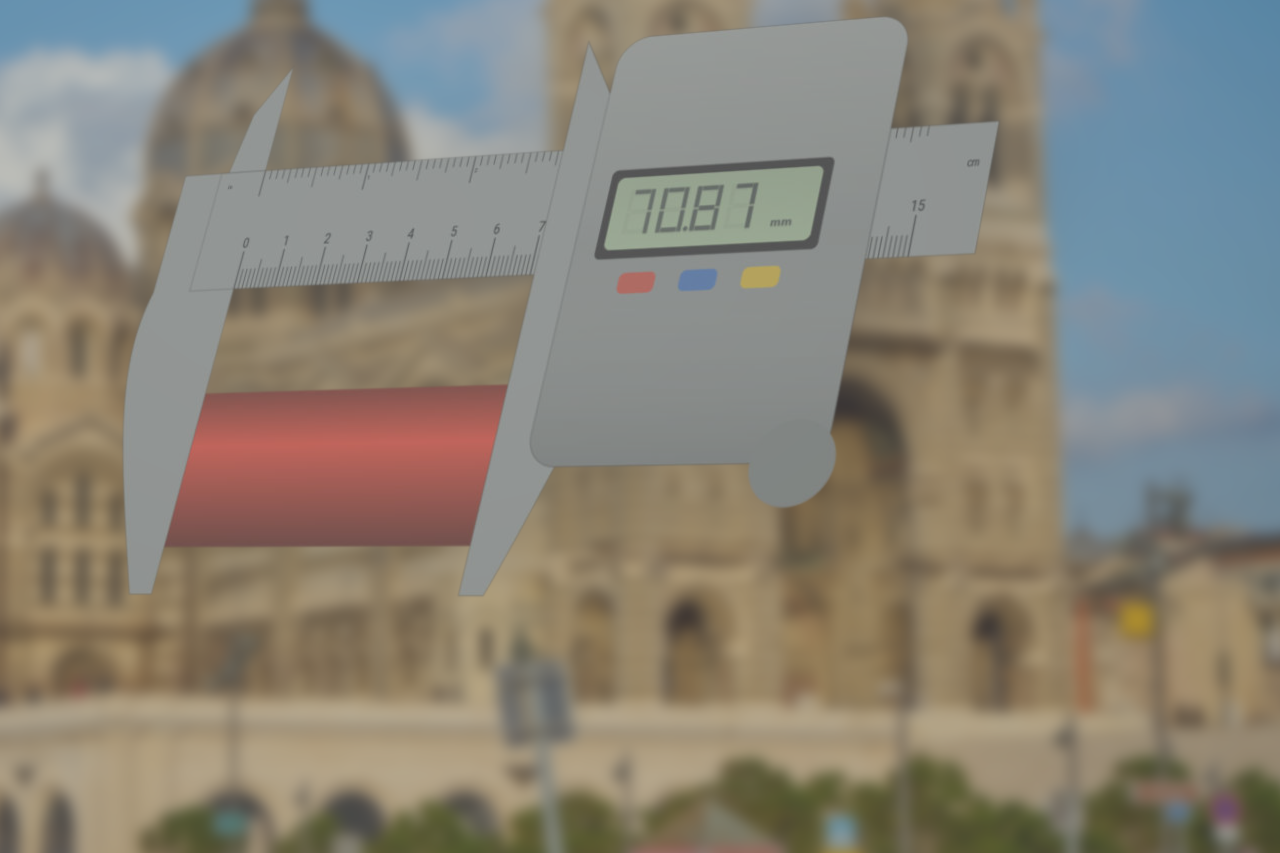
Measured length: 70.87 mm
